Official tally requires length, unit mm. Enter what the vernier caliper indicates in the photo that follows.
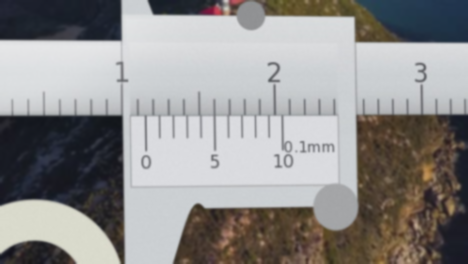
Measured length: 11.5 mm
